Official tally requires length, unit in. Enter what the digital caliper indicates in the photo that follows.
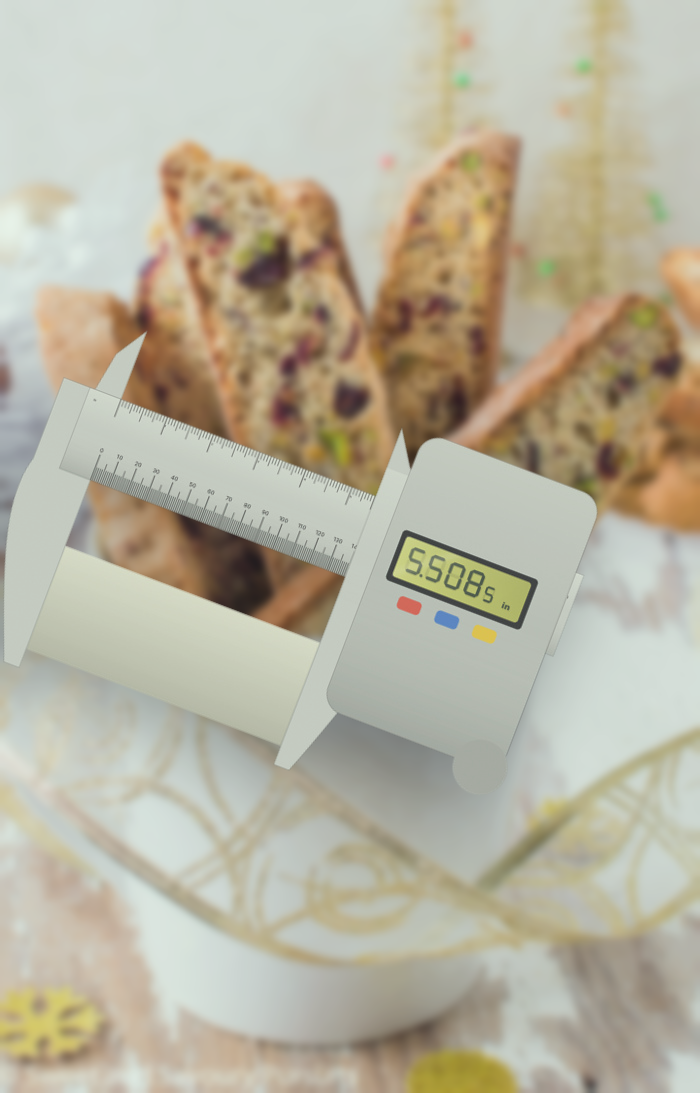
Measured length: 5.5085 in
